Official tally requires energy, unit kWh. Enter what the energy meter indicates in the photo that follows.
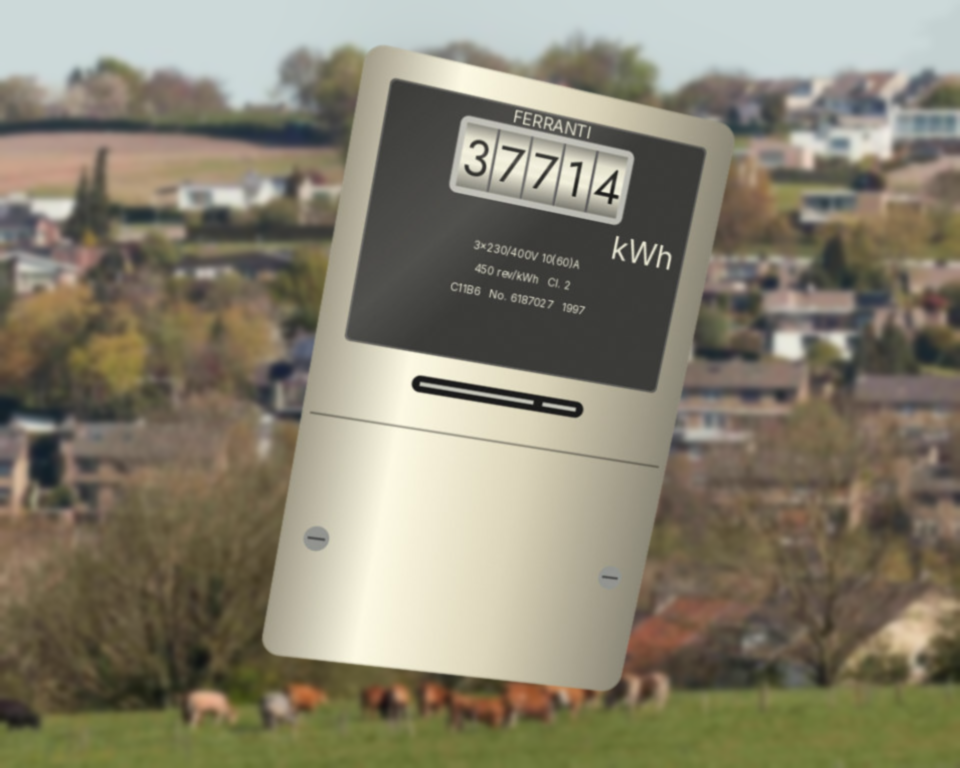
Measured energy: 37714 kWh
